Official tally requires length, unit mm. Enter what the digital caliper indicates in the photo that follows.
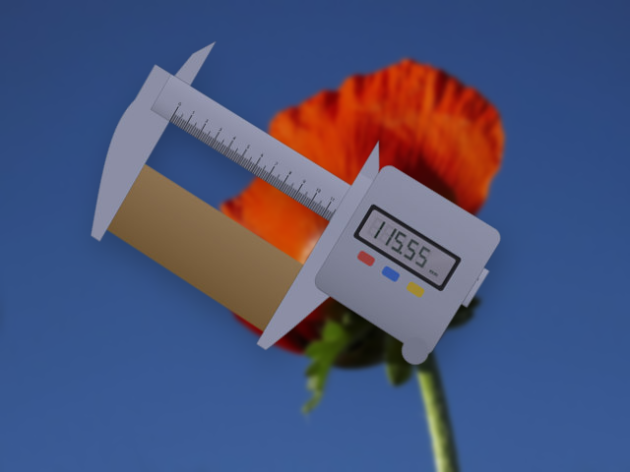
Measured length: 115.55 mm
